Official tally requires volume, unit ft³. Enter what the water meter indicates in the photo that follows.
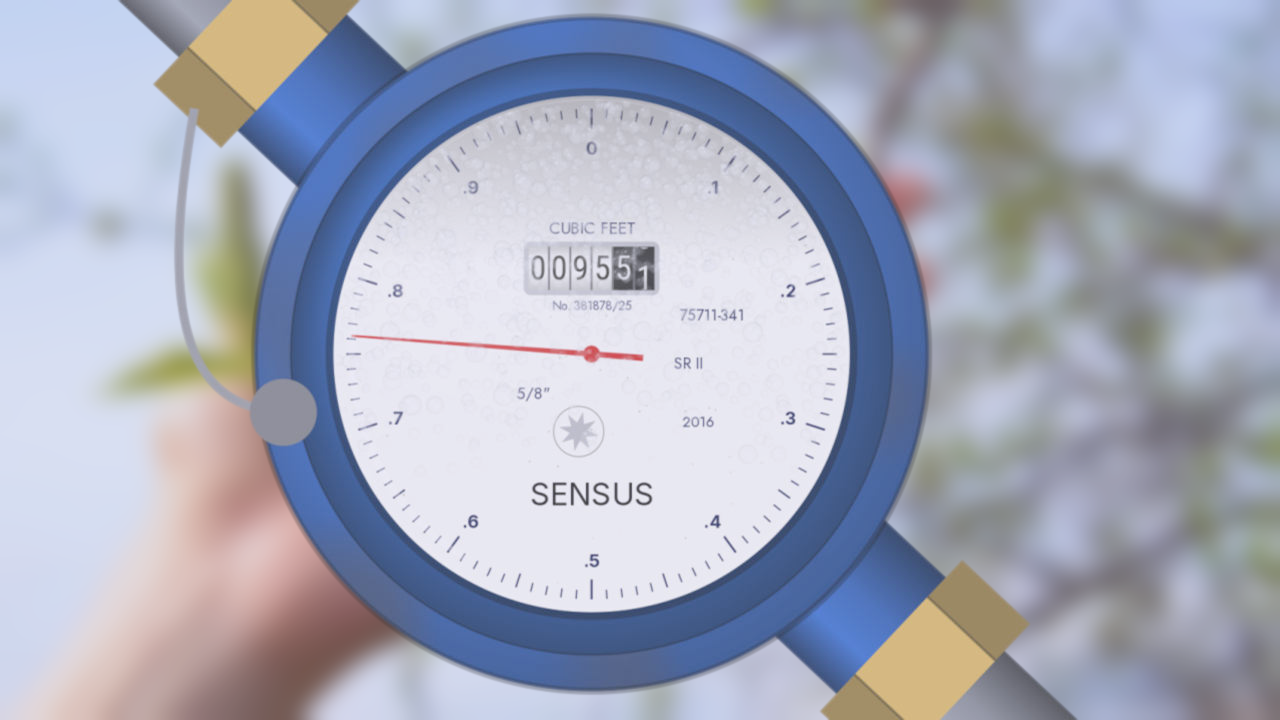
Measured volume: 9550.76 ft³
